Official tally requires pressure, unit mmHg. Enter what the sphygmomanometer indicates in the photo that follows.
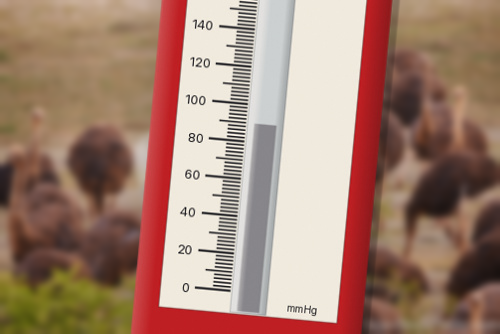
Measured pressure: 90 mmHg
